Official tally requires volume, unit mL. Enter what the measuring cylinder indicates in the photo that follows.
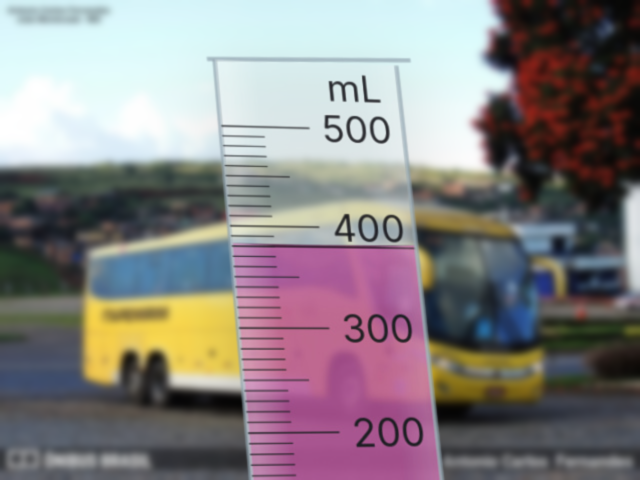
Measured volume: 380 mL
